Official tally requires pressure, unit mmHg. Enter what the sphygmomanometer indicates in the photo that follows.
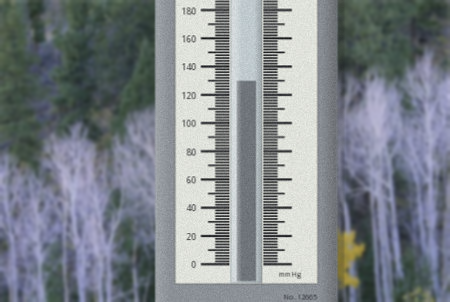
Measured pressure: 130 mmHg
